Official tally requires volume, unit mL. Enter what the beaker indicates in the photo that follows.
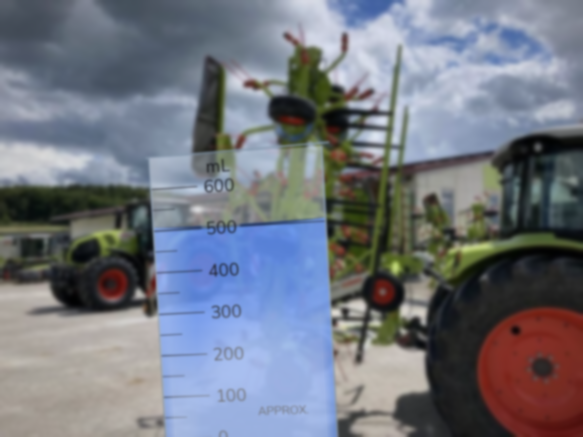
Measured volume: 500 mL
